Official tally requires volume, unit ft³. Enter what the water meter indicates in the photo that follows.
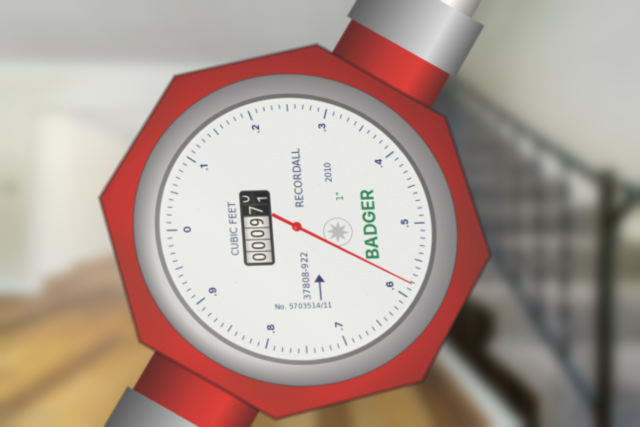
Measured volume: 970.58 ft³
